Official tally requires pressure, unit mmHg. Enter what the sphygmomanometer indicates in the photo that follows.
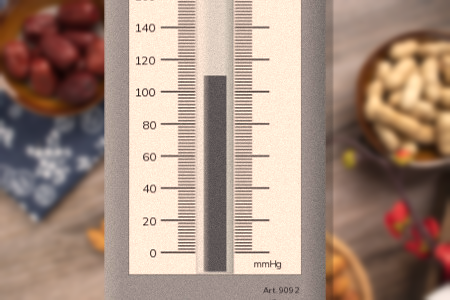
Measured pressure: 110 mmHg
